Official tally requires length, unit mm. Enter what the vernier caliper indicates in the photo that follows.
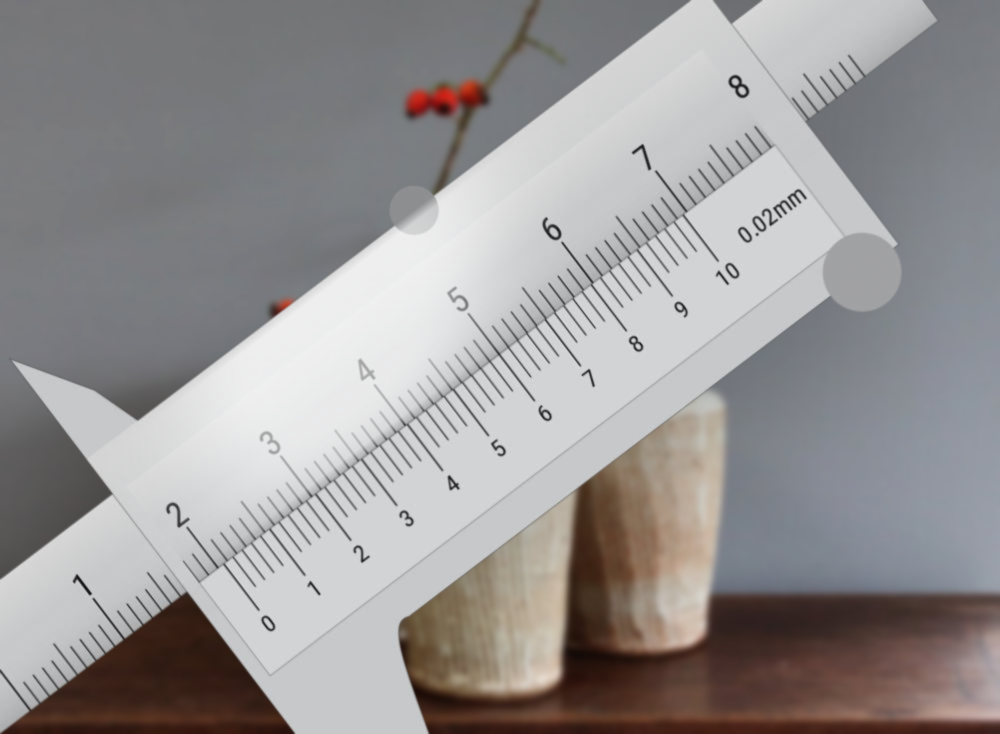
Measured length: 20.6 mm
